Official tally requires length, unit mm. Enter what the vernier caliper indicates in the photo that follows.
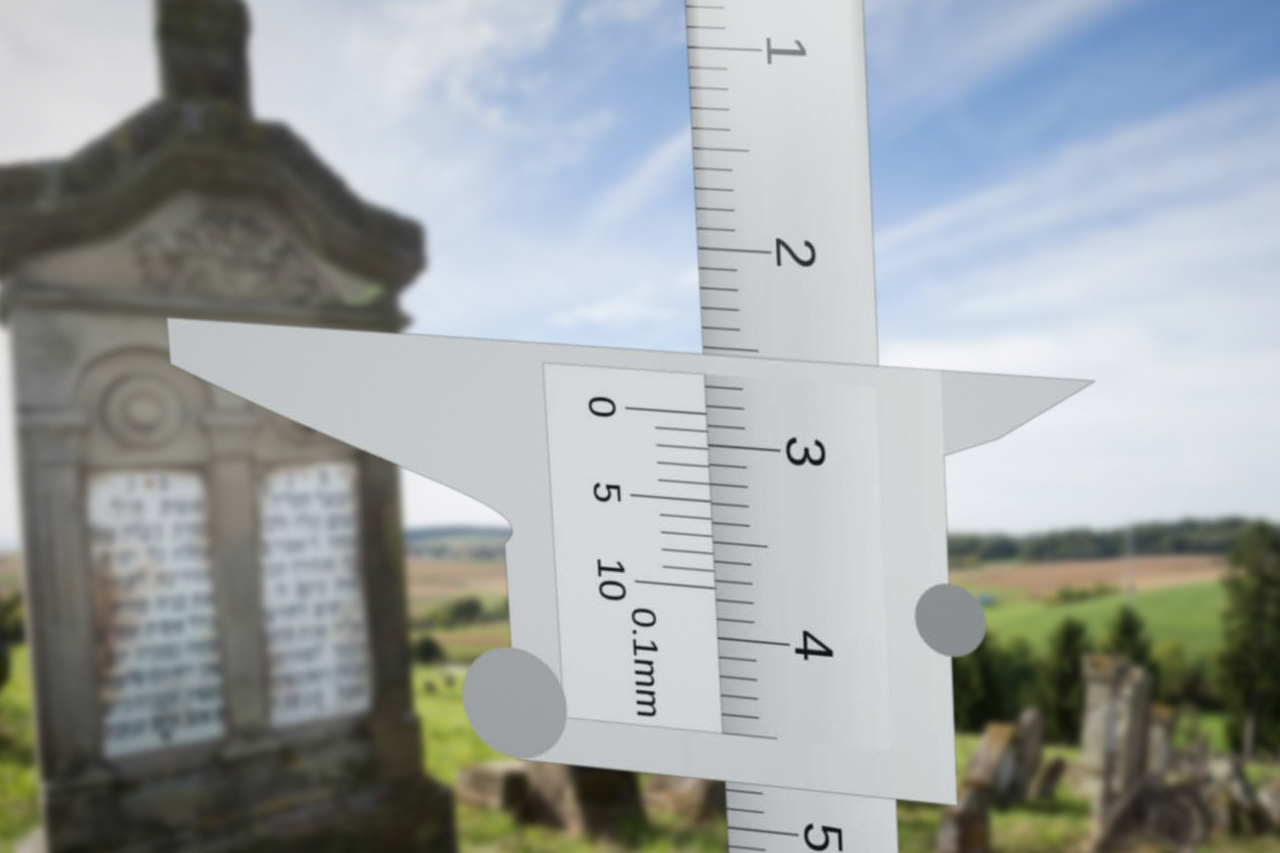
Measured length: 28.4 mm
